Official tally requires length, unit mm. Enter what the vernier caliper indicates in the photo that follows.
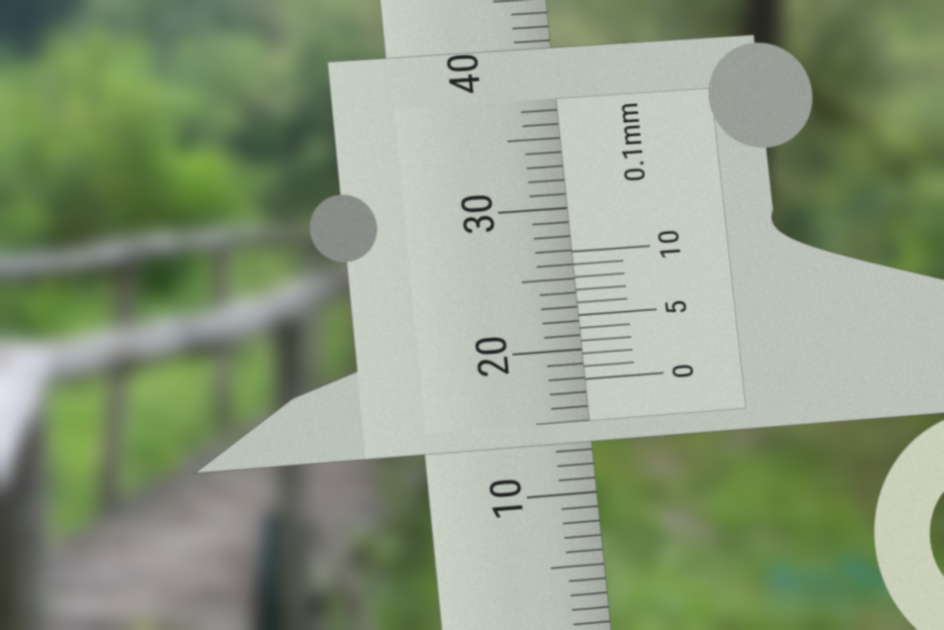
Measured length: 17.9 mm
